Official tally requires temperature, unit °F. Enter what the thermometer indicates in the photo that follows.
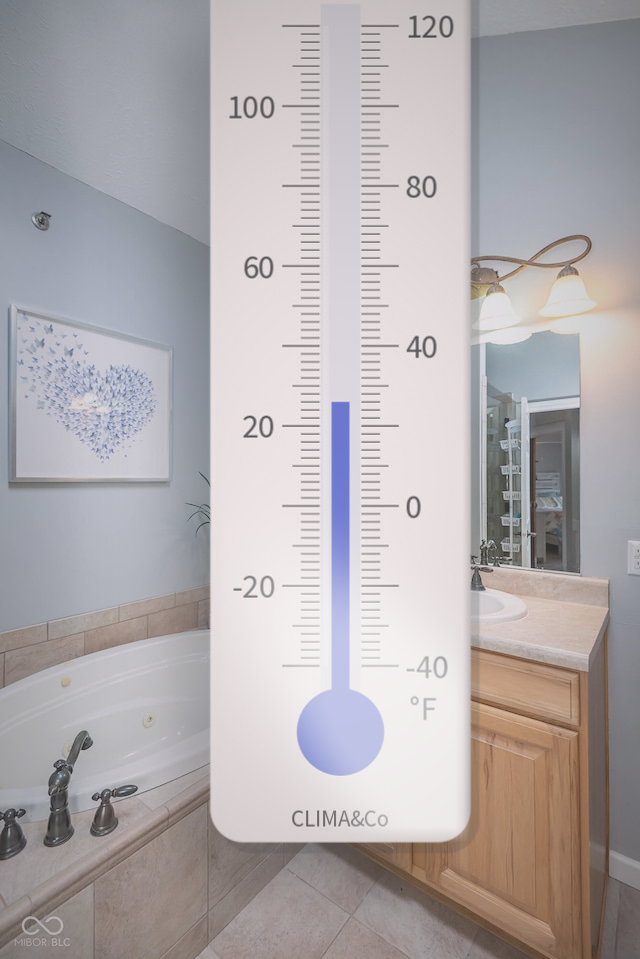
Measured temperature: 26 °F
